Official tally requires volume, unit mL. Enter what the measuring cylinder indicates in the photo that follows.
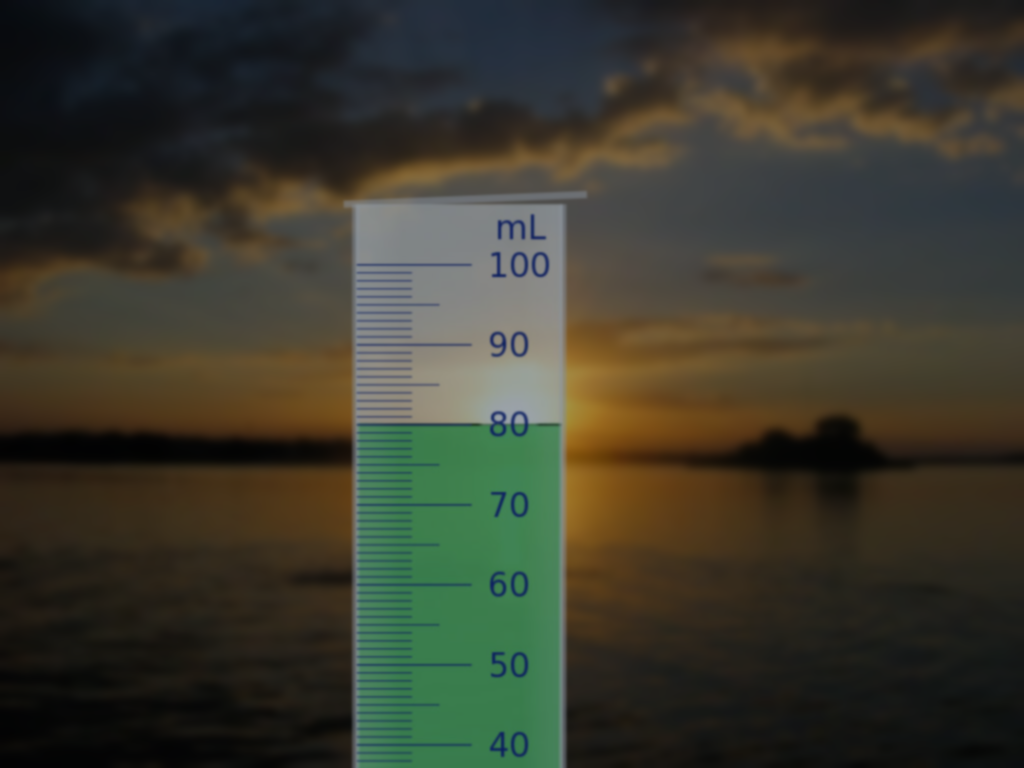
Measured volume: 80 mL
